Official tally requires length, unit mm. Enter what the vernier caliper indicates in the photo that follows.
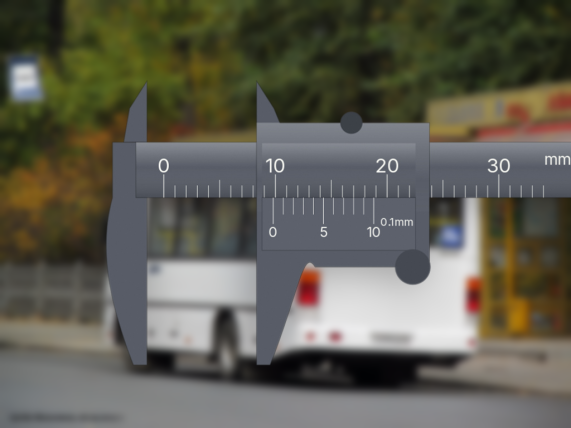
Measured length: 9.8 mm
